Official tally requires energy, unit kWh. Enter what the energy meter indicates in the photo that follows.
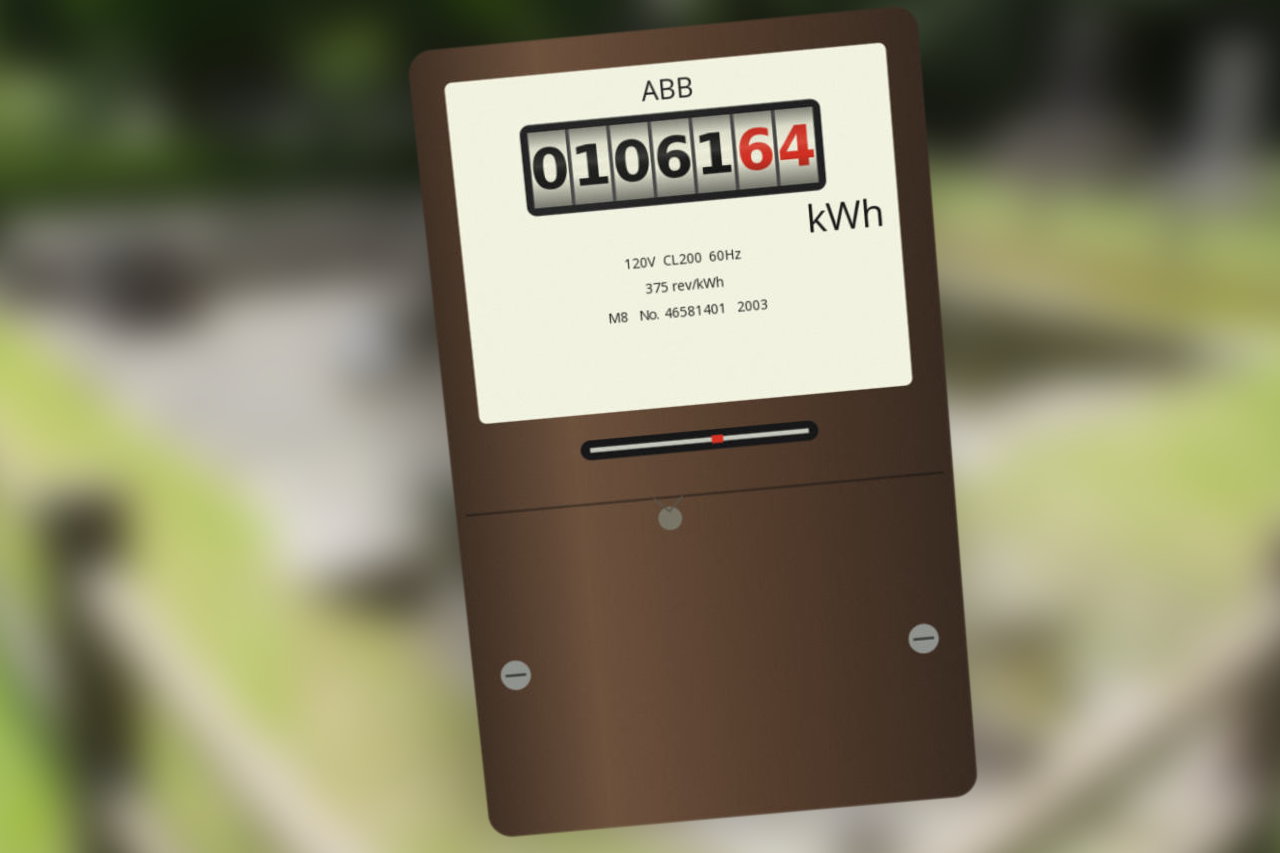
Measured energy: 1061.64 kWh
